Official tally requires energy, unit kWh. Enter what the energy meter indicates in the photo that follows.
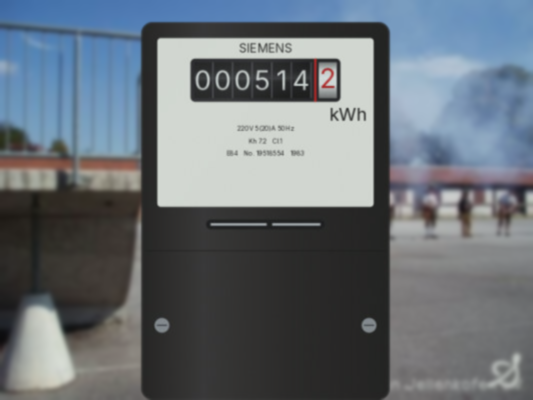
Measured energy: 514.2 kWh
